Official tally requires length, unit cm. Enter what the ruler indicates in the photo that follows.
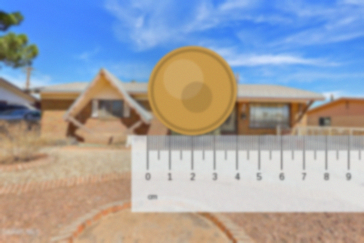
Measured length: 4 cm
